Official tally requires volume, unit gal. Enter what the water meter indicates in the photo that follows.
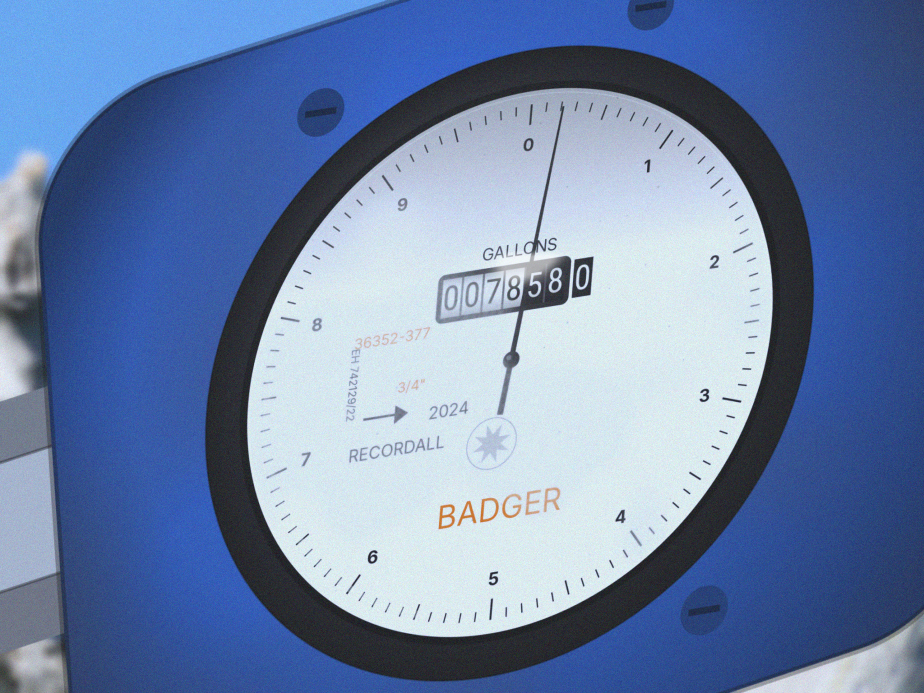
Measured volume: 78580.2 gal
